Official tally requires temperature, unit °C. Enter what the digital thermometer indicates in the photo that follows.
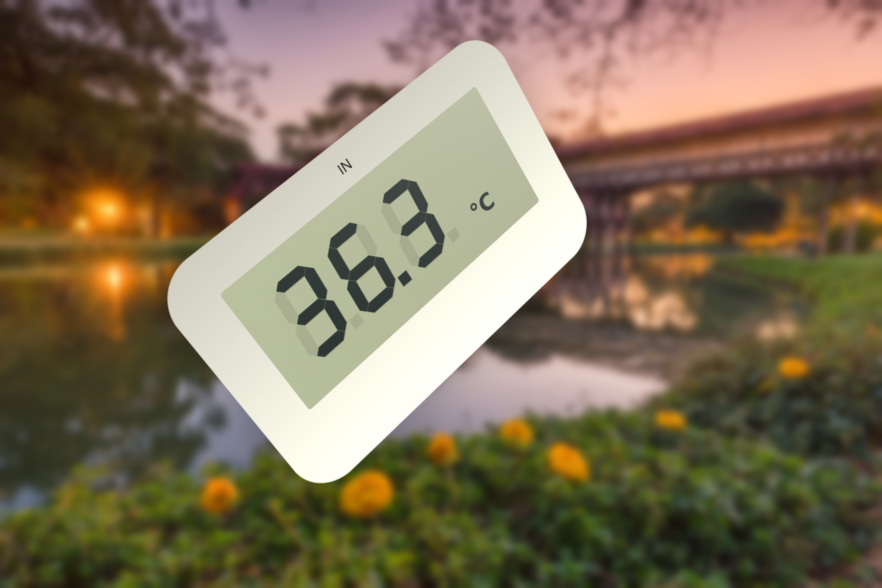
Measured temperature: 36.3 °C
